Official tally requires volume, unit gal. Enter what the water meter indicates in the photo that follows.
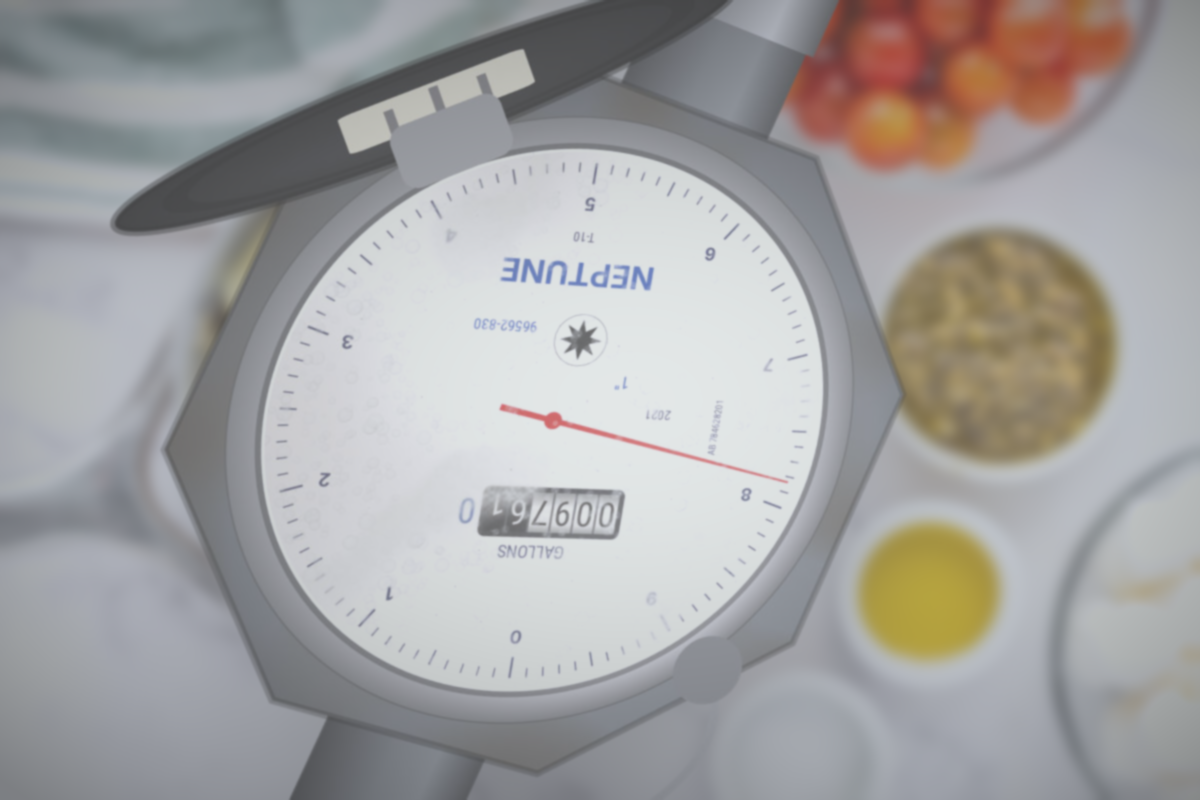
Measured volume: 97607.8 gal
